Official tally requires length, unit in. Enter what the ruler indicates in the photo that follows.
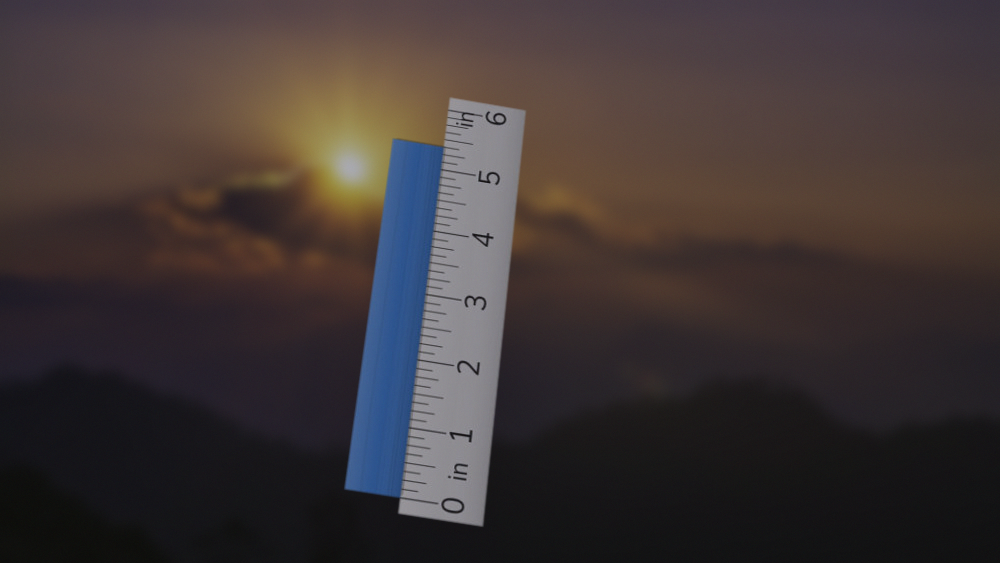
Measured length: 5.375 in
